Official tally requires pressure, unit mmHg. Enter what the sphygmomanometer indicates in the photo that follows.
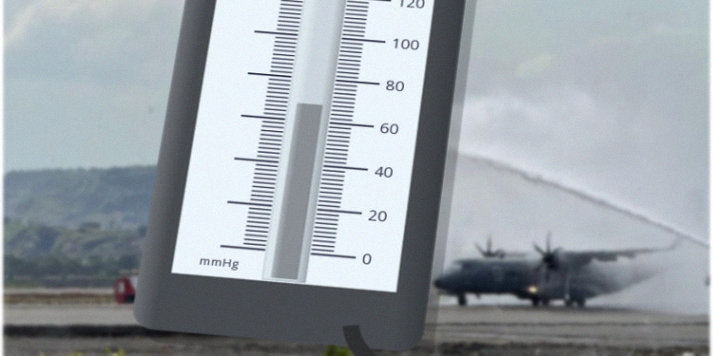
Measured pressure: 68 mmHg
